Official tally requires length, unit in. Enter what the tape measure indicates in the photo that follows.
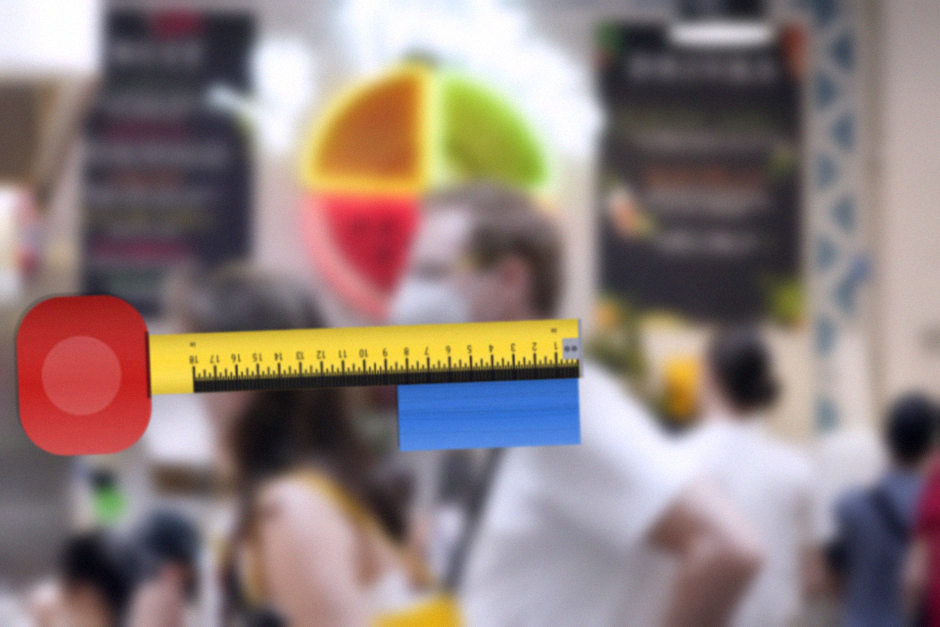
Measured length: 8.5 in
